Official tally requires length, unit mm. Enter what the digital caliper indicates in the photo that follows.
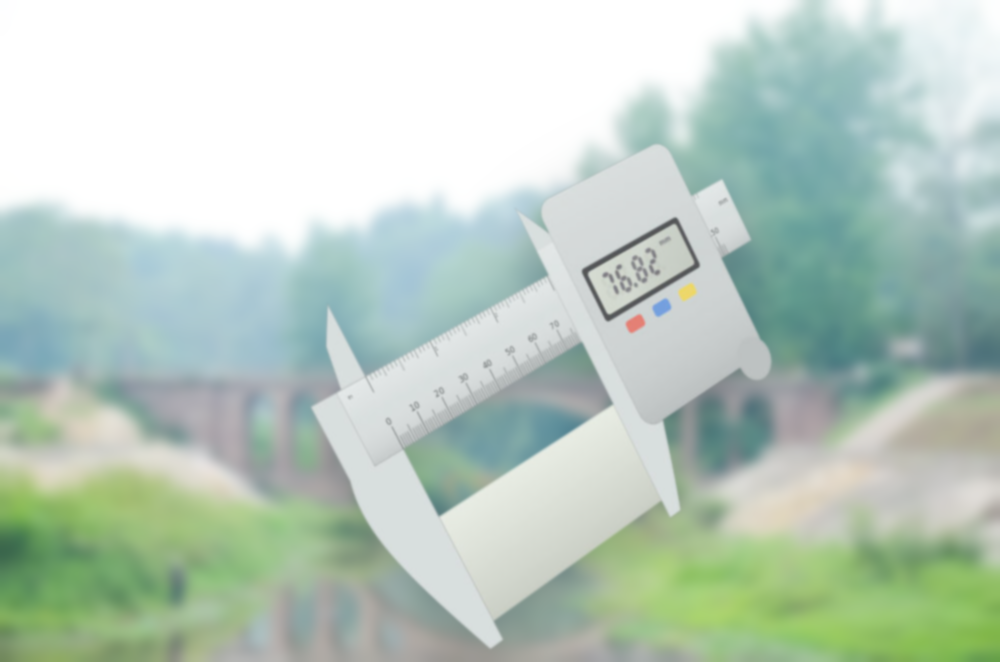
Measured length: 76.82 mm
